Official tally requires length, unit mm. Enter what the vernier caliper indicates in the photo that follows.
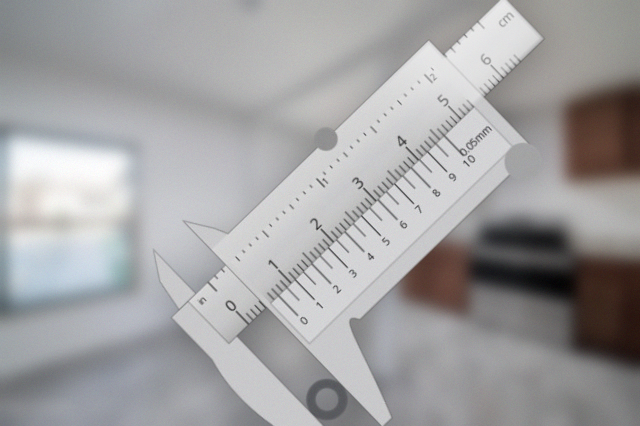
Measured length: 7.0 mm
